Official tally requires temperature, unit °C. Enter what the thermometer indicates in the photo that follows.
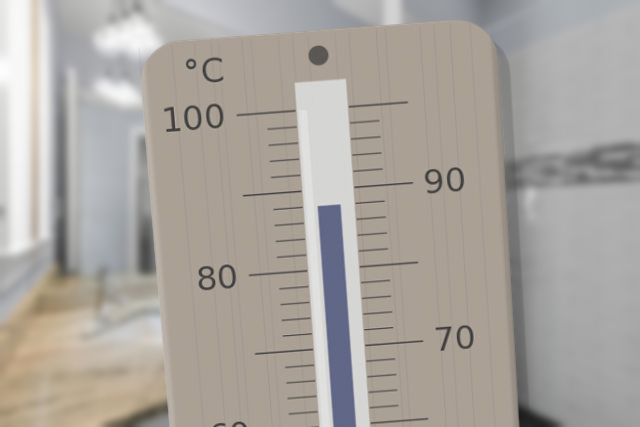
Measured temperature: 88 °C
